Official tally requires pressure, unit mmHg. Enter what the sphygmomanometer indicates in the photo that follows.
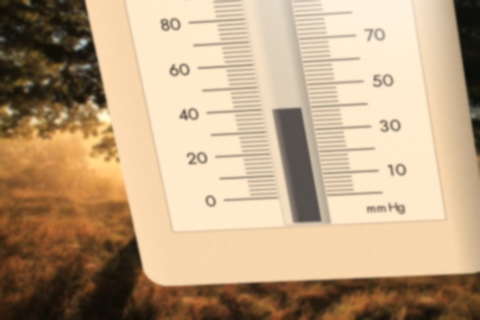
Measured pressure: 40 mmHg
